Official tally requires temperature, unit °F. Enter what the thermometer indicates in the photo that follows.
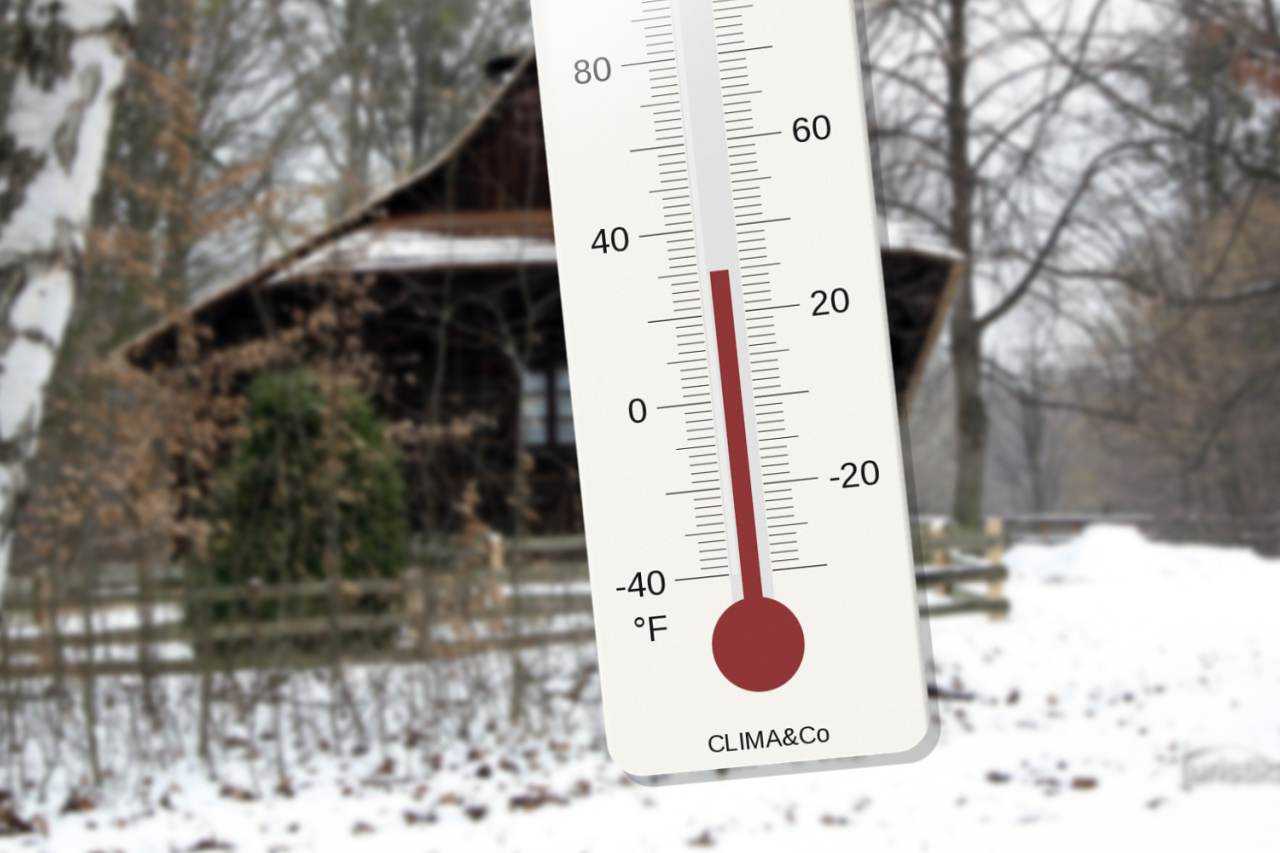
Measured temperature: 30 °F
